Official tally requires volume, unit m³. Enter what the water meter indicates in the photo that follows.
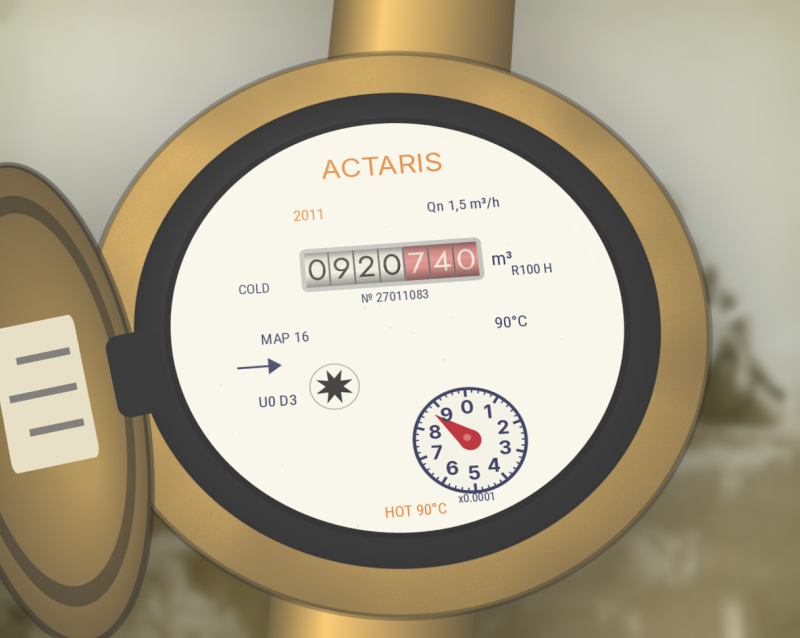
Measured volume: 920.7408 m³
